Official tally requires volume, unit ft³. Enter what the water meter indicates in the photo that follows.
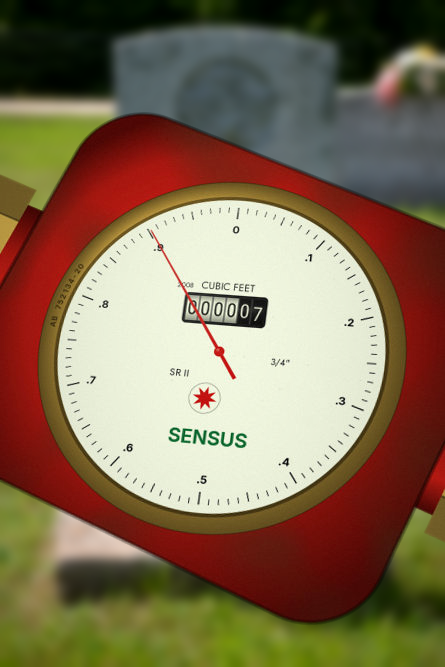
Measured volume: 6.90 ft³
